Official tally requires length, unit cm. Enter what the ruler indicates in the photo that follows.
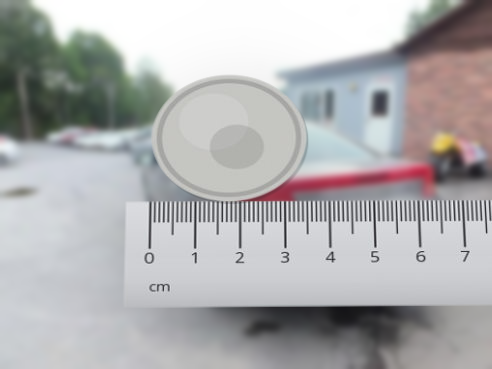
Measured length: 3.5 cm
